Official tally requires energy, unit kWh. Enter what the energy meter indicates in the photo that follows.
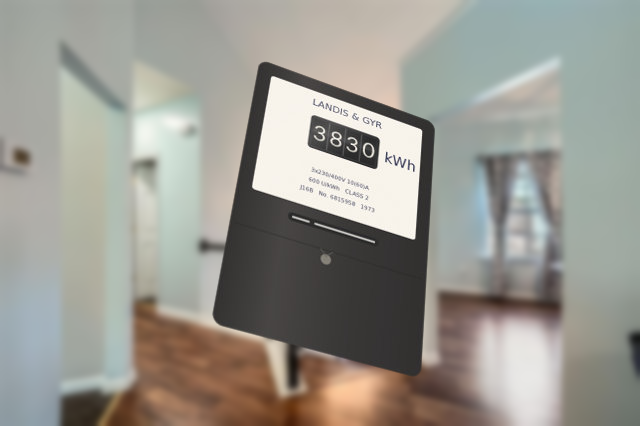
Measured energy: 3830 kWh
